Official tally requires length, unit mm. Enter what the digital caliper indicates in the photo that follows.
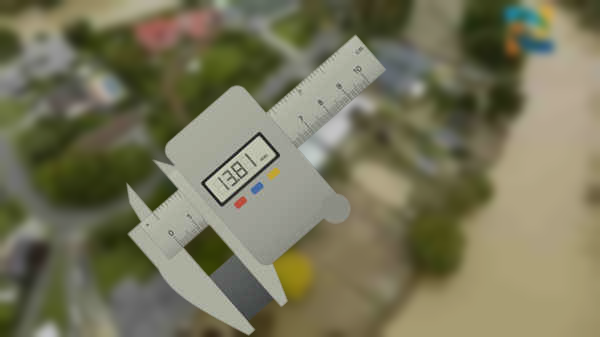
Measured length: 13.81 mm
